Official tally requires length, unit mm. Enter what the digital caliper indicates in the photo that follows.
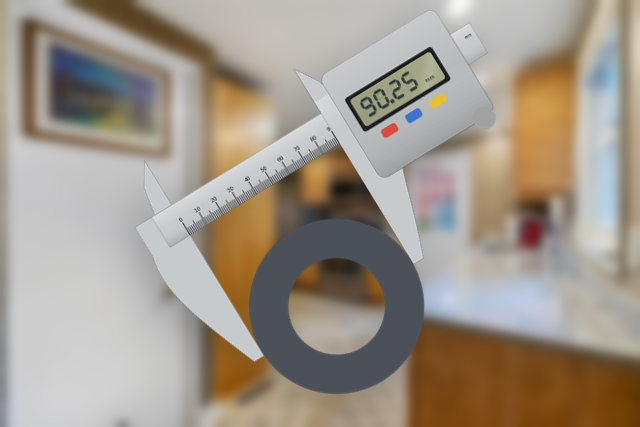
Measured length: 90.25 mm
